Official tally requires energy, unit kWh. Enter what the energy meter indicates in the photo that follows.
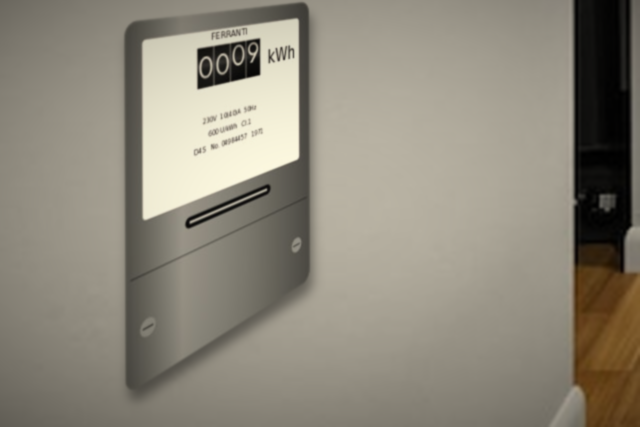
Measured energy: 9 kWh
